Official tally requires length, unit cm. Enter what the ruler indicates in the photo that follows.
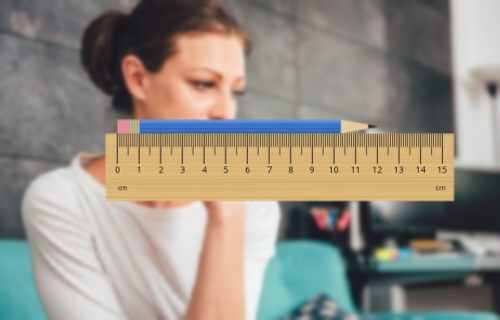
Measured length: 12 cm
